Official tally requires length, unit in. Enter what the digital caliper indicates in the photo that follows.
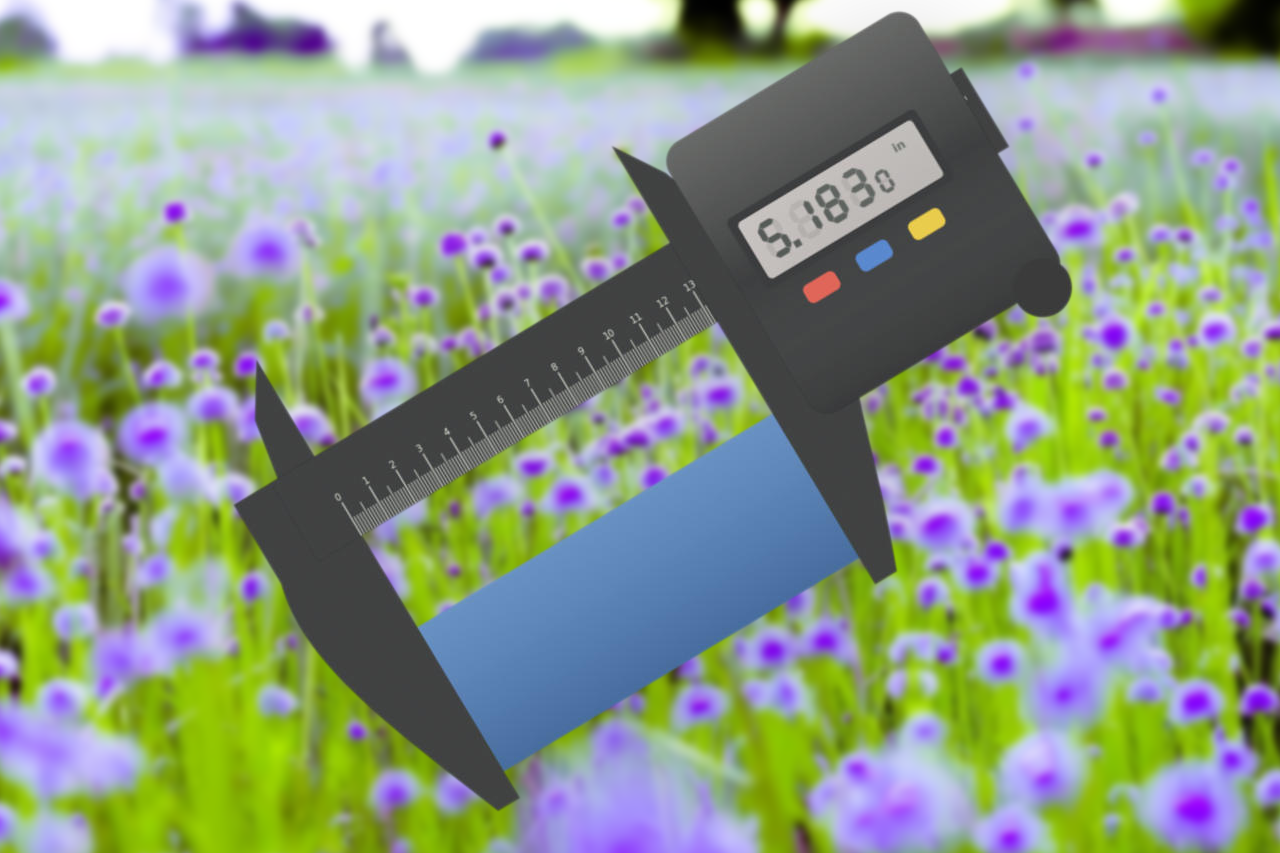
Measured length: 5.1830 in
